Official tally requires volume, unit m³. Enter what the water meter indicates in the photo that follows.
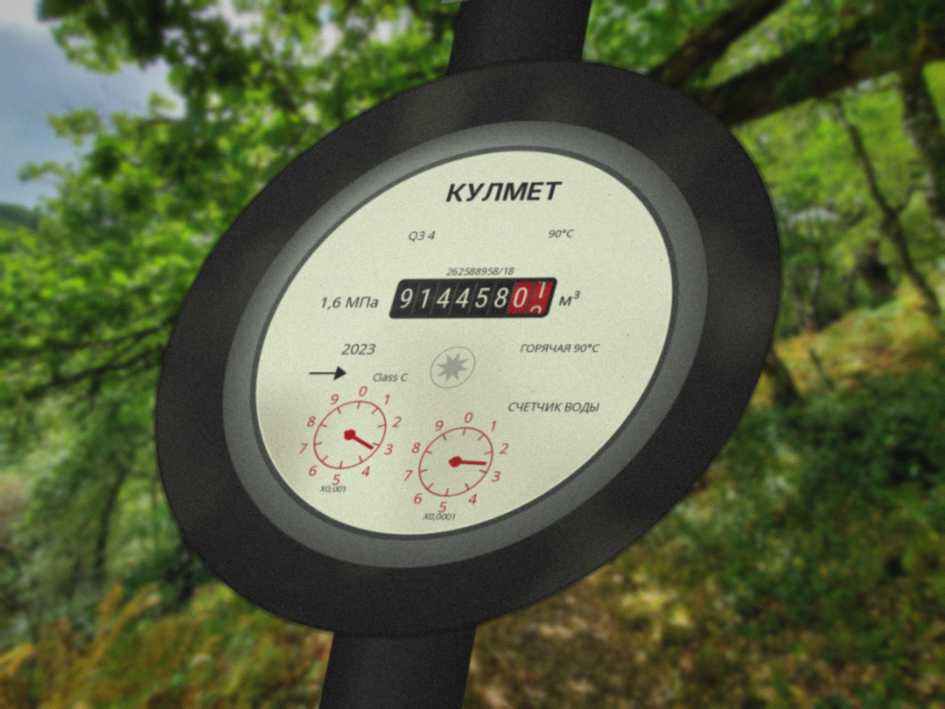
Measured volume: 914458.0132 m³
